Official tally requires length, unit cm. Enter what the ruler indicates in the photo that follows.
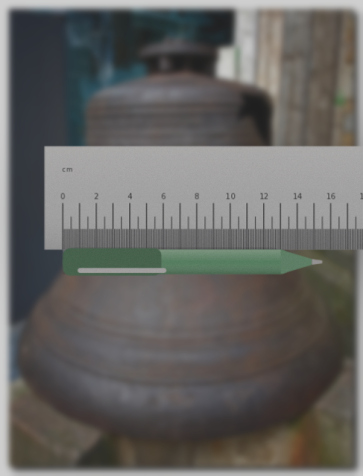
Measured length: 15.5 cm
